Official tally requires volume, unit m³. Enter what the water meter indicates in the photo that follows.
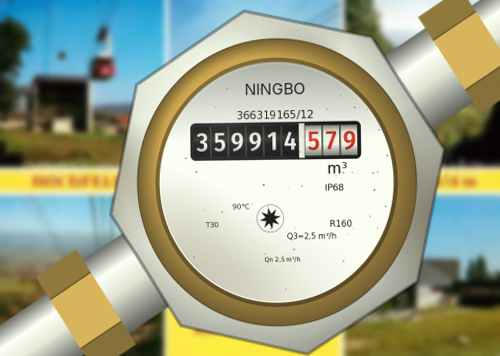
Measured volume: 359914.579 m³
